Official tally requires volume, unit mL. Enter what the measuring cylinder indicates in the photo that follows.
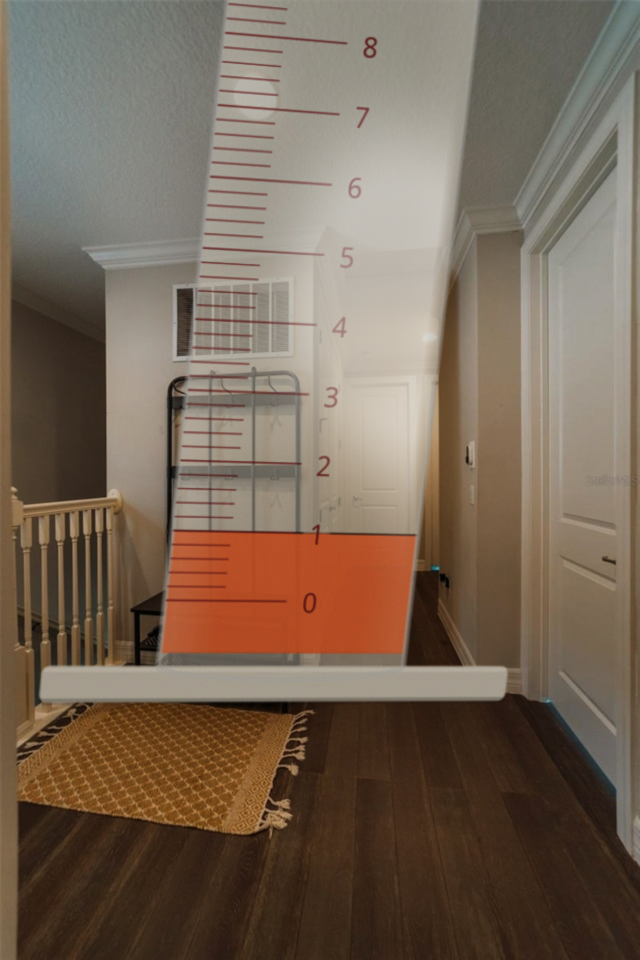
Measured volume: 1 mL
